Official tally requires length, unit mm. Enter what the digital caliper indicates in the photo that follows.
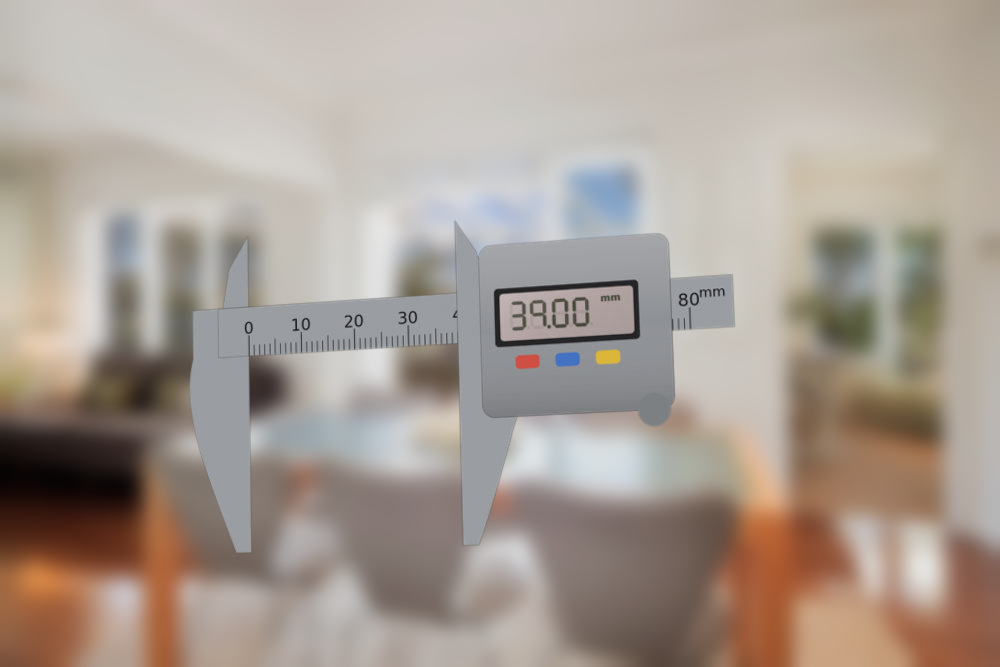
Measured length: 39.00 mm
